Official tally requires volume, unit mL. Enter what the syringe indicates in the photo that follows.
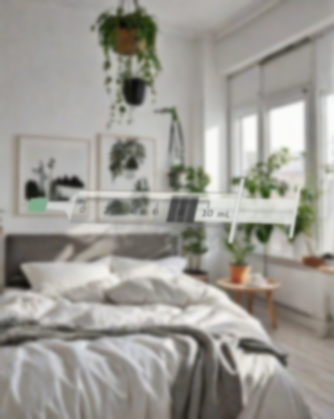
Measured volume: 7 mL
